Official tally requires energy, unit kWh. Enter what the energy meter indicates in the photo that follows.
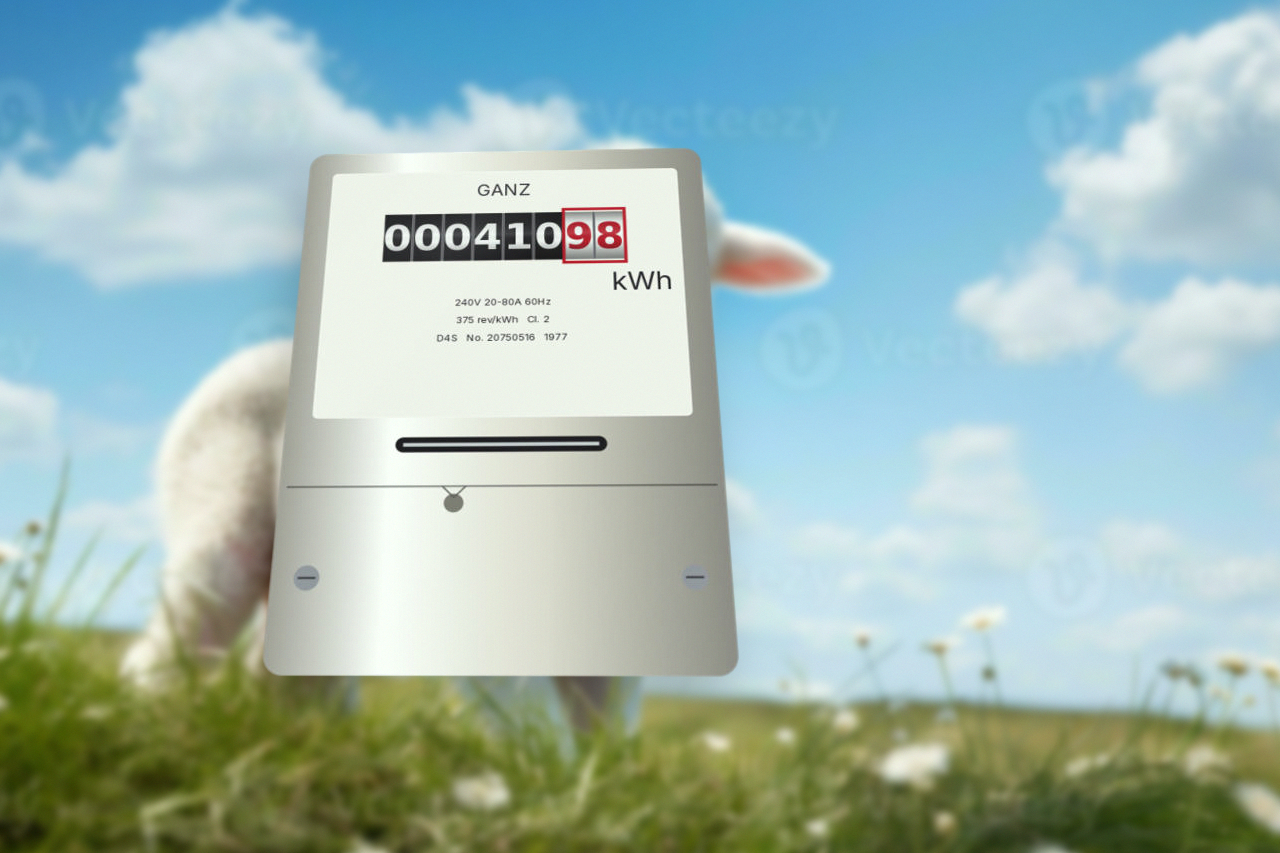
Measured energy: 410.98 kWh
